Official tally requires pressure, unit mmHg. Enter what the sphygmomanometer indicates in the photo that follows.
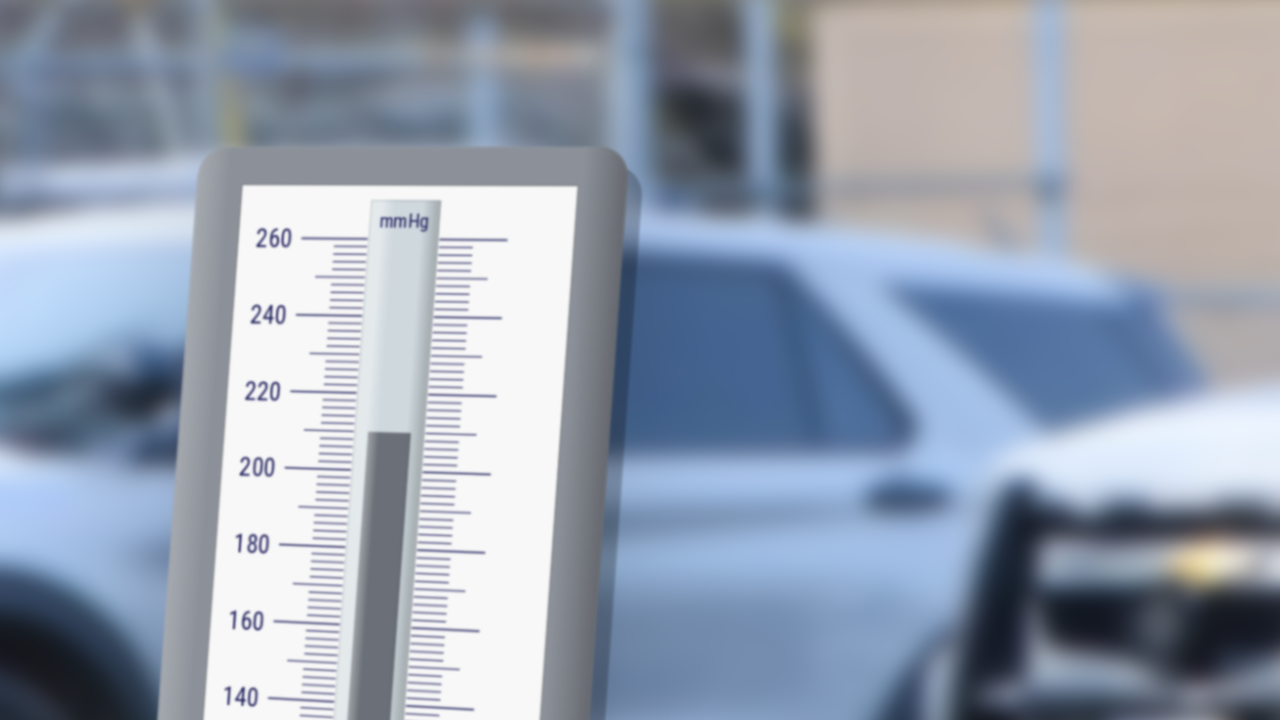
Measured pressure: 210 mmHg
